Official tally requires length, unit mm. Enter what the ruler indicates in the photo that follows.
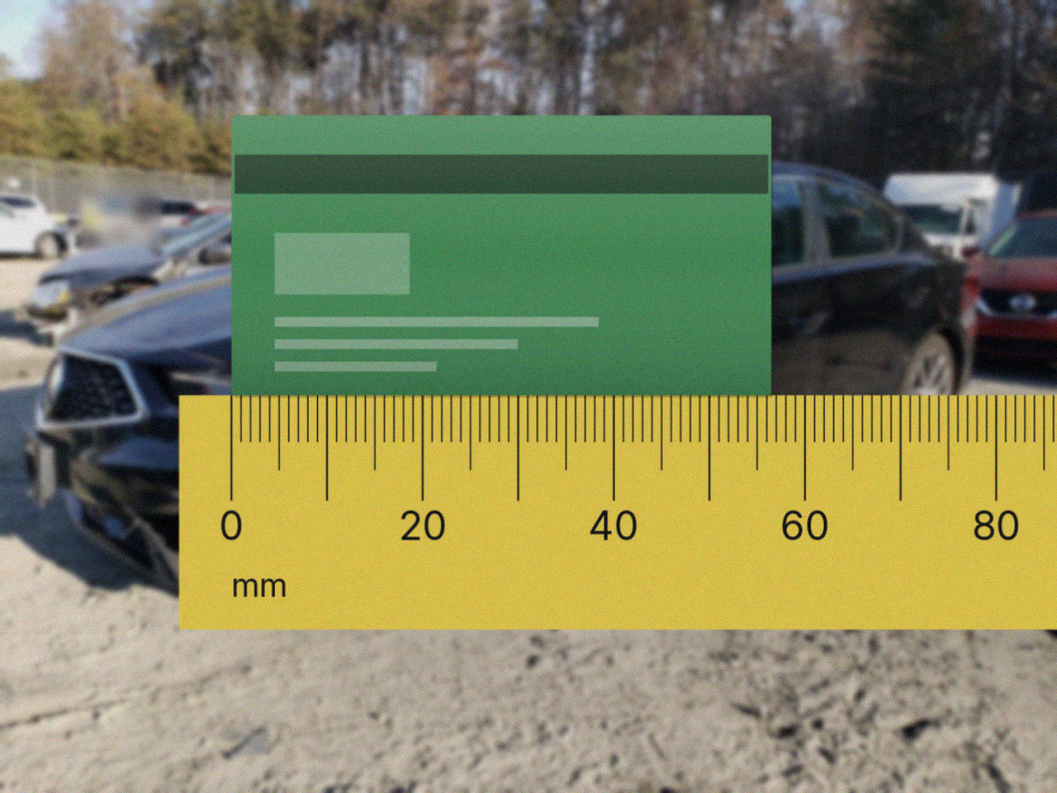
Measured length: 56.5 mm
